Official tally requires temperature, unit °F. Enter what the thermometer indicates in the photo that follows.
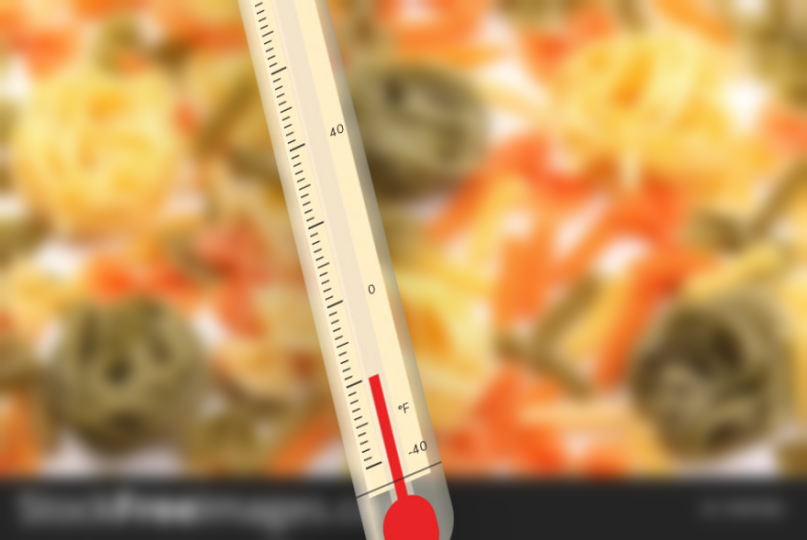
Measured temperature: -20 °F
